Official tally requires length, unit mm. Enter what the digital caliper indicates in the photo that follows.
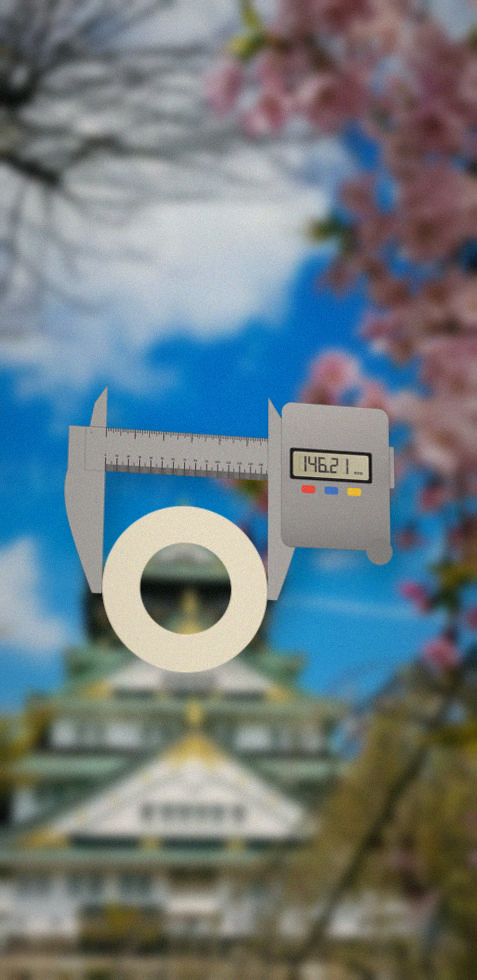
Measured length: 146.21 mm
